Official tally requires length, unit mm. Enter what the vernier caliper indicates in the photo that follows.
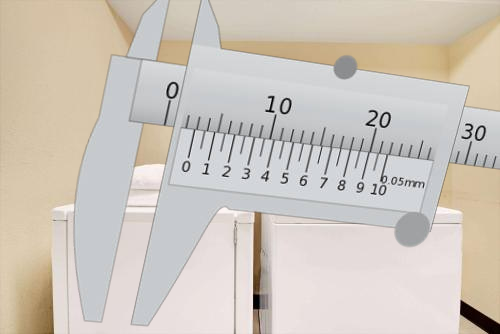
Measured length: 2.8 mm
